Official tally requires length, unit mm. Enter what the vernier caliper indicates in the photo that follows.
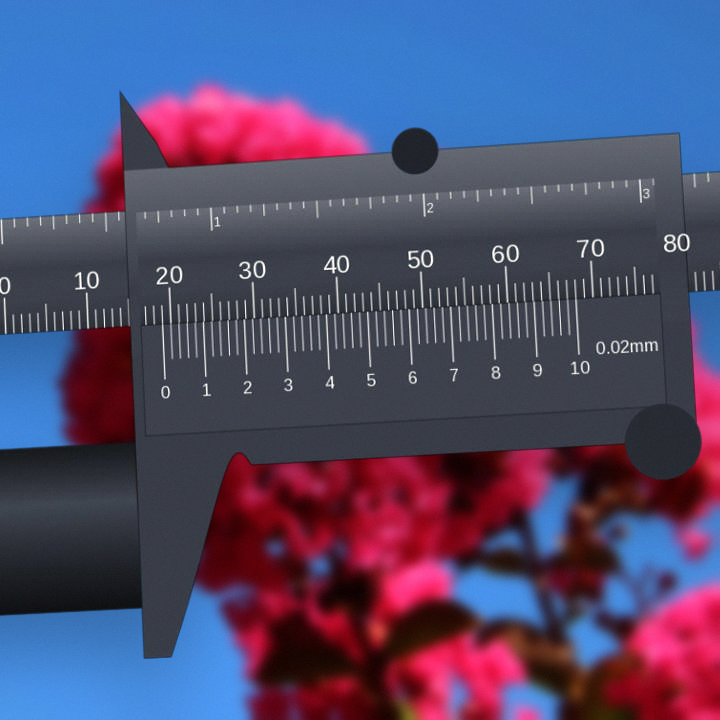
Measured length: 19.0 mm
